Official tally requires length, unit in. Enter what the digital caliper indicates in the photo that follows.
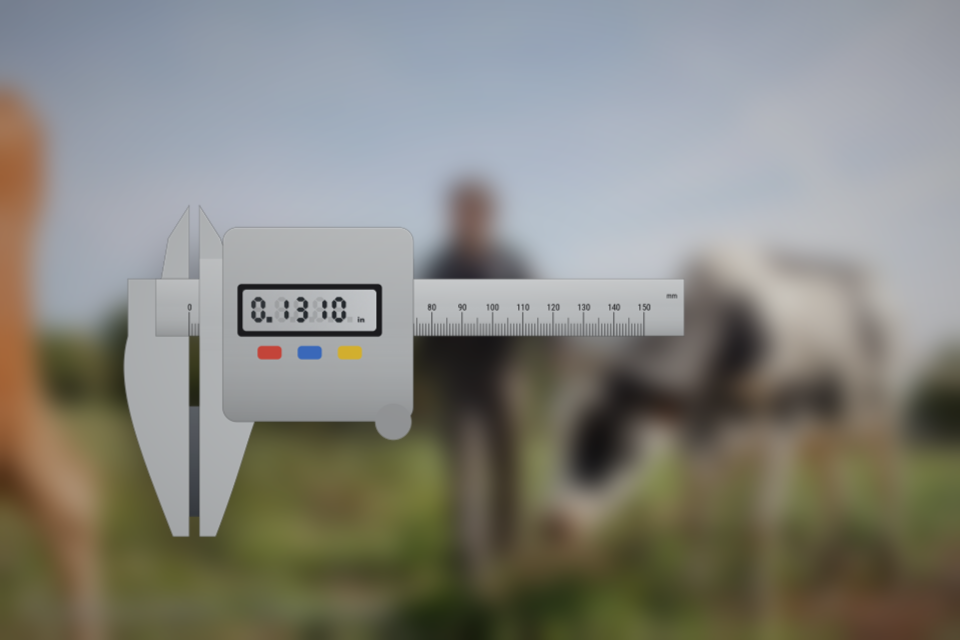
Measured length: 0.1310 in
